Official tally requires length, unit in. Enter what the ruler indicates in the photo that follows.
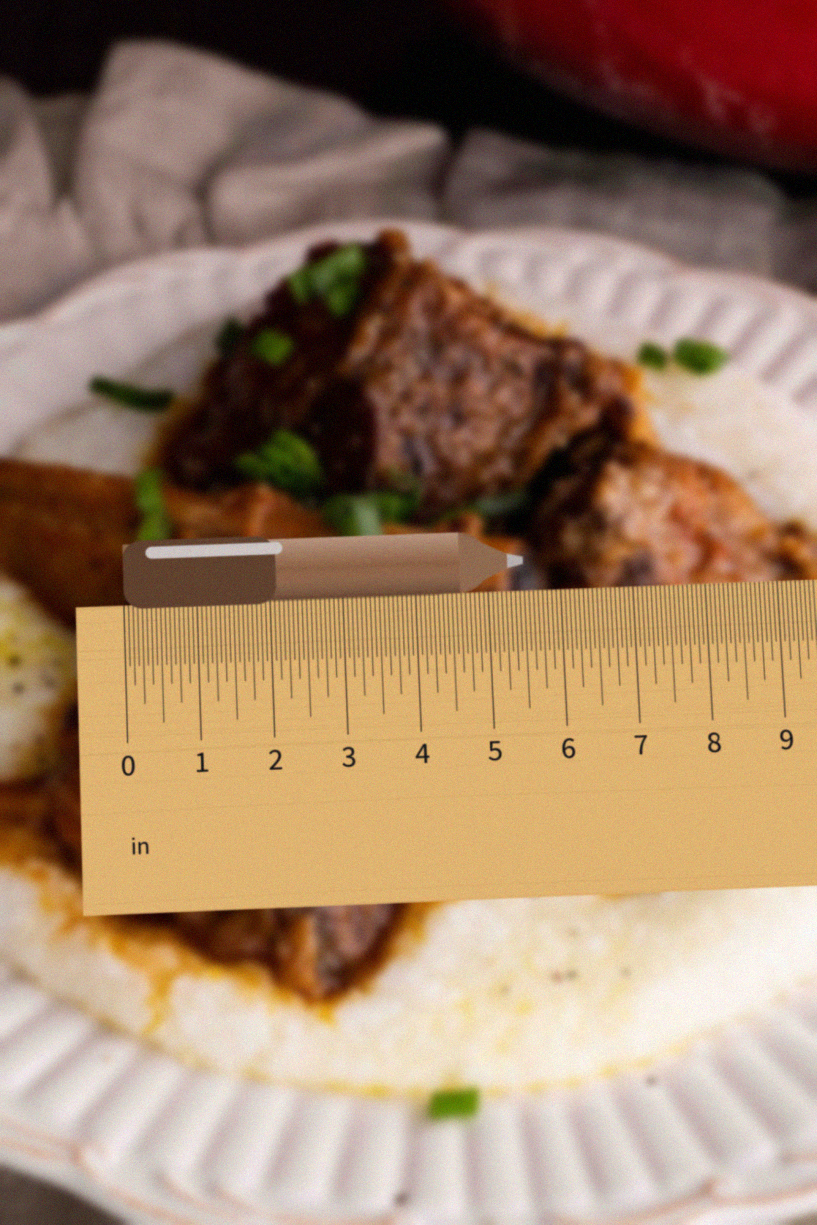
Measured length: 5.5 in
